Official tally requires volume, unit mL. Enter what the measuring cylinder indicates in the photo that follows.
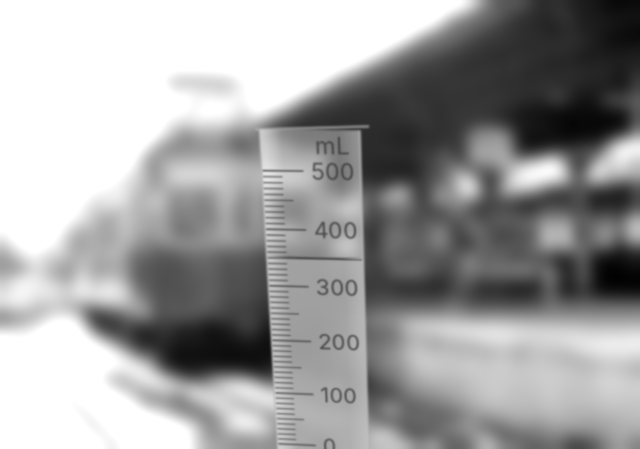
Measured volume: 350 mL
